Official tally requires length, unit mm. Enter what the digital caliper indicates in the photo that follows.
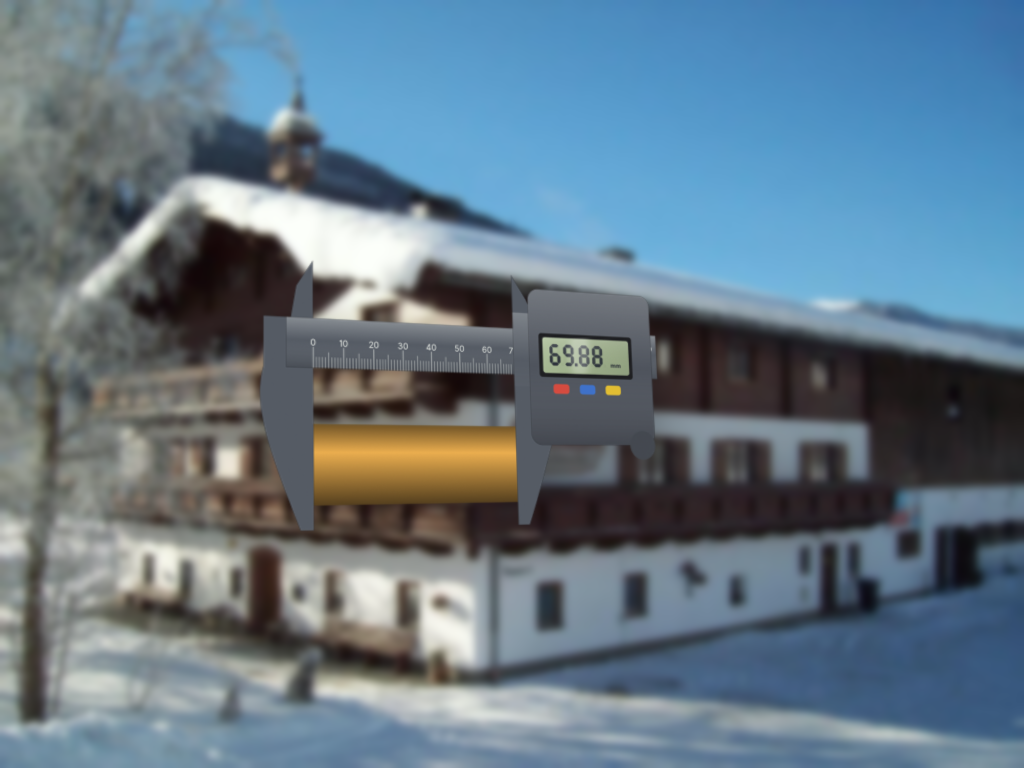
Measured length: 69.88 mm
